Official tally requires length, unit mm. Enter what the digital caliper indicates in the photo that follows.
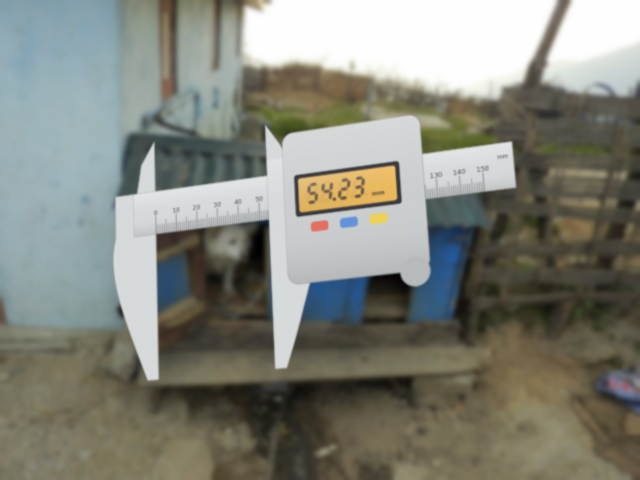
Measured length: 54.23 mm
